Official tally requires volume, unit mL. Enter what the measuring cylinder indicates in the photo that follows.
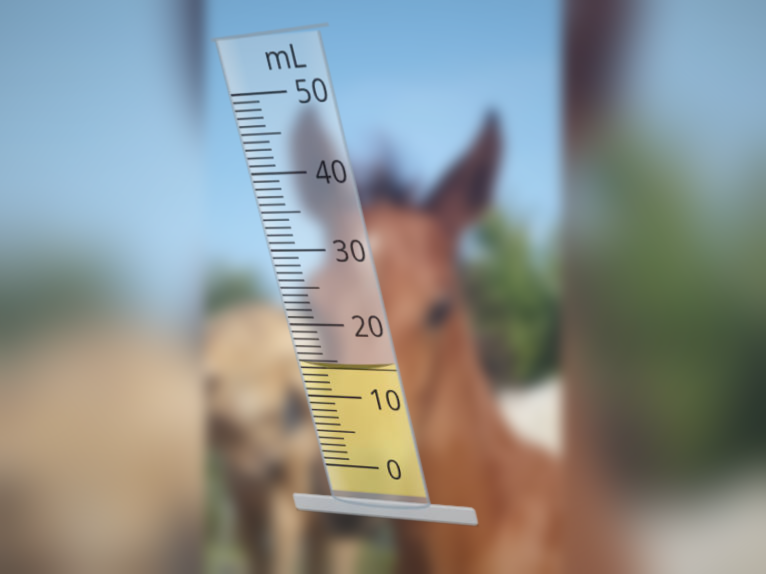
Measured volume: 14 mL
